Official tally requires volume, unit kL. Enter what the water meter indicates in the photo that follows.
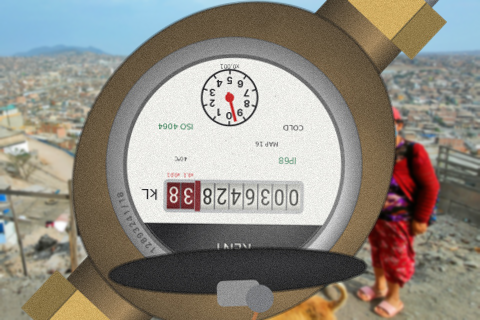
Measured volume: 36428.379 kL
